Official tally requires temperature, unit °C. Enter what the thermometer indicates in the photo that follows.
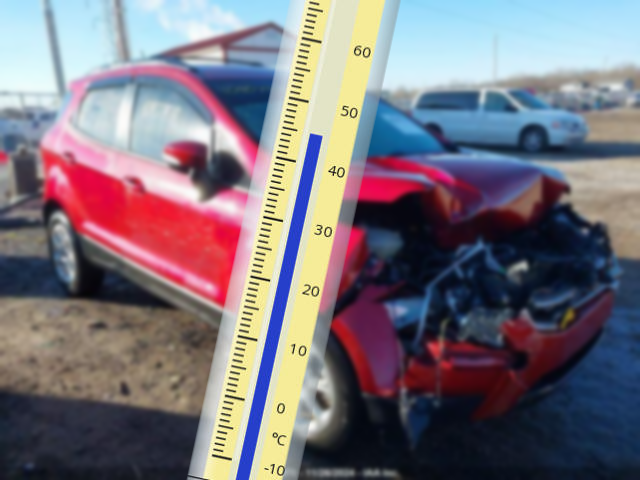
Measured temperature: 45 °C
